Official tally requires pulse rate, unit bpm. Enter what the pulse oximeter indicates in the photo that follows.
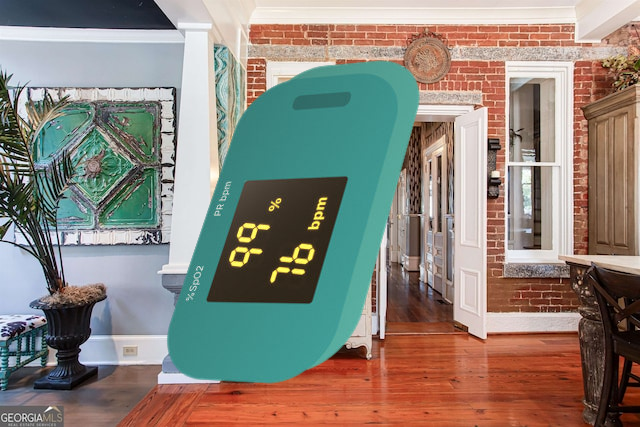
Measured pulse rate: 76 bpm
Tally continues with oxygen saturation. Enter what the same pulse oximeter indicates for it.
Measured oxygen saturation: 99 %
